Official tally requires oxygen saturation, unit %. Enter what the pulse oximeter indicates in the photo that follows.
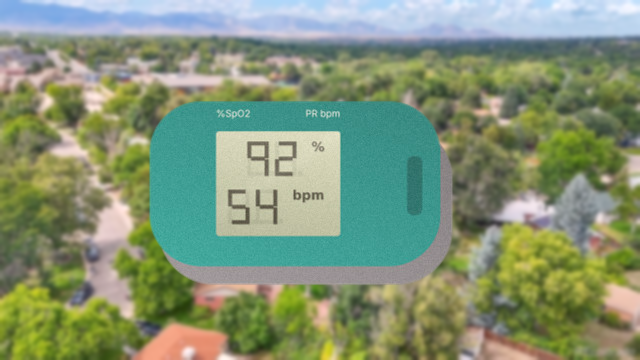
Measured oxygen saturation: 92 %
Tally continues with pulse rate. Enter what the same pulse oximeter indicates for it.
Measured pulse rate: 54 bpm
